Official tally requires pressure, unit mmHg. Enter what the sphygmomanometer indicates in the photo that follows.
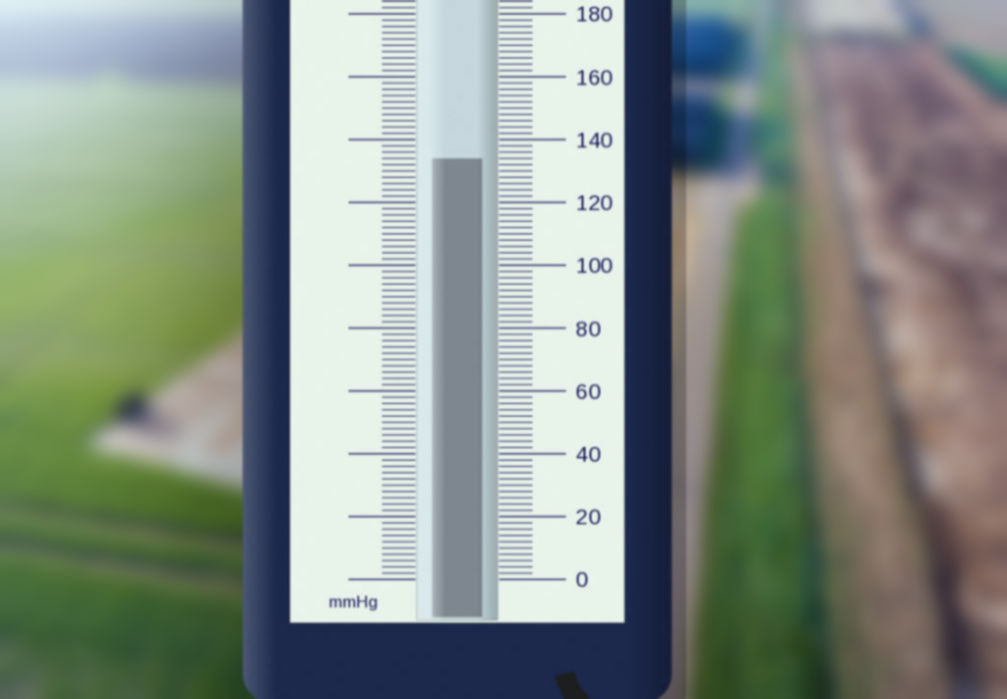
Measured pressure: 134 mmHg
